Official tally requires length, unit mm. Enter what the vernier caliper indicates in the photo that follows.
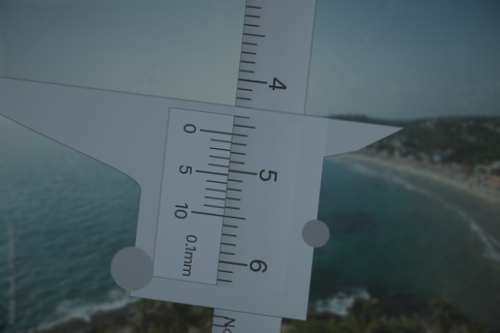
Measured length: 46.0 mm
